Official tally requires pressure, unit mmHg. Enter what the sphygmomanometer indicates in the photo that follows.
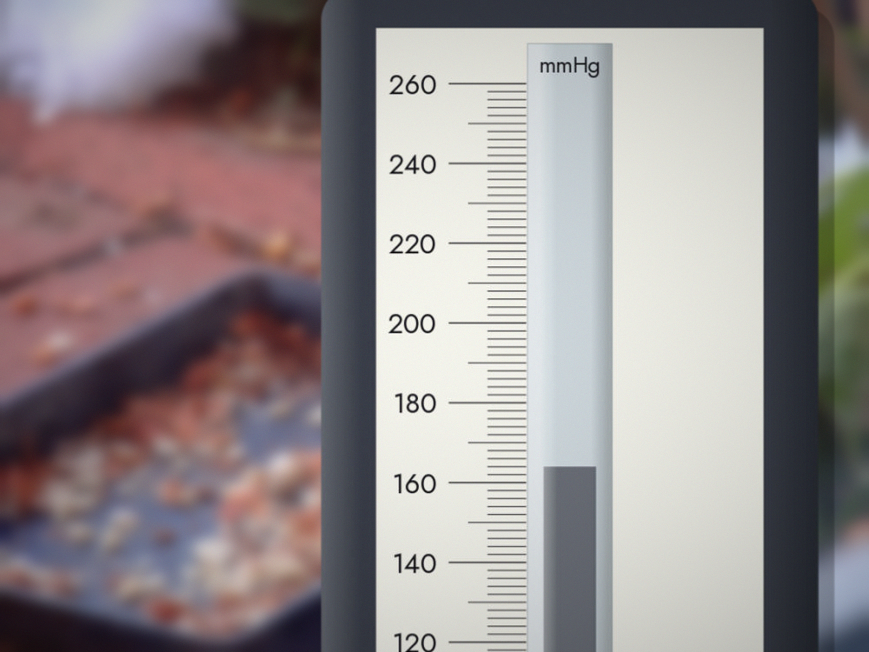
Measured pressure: 164 mmHg
